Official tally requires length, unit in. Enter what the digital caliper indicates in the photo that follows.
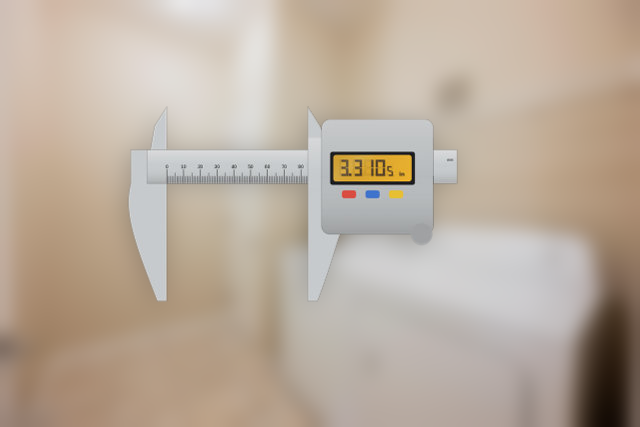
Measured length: 3.3105 in
